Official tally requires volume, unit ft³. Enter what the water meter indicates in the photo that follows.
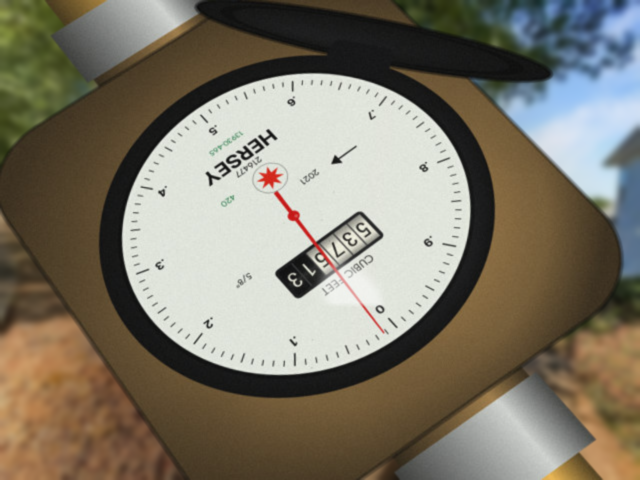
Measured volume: 537513.01 ft³
